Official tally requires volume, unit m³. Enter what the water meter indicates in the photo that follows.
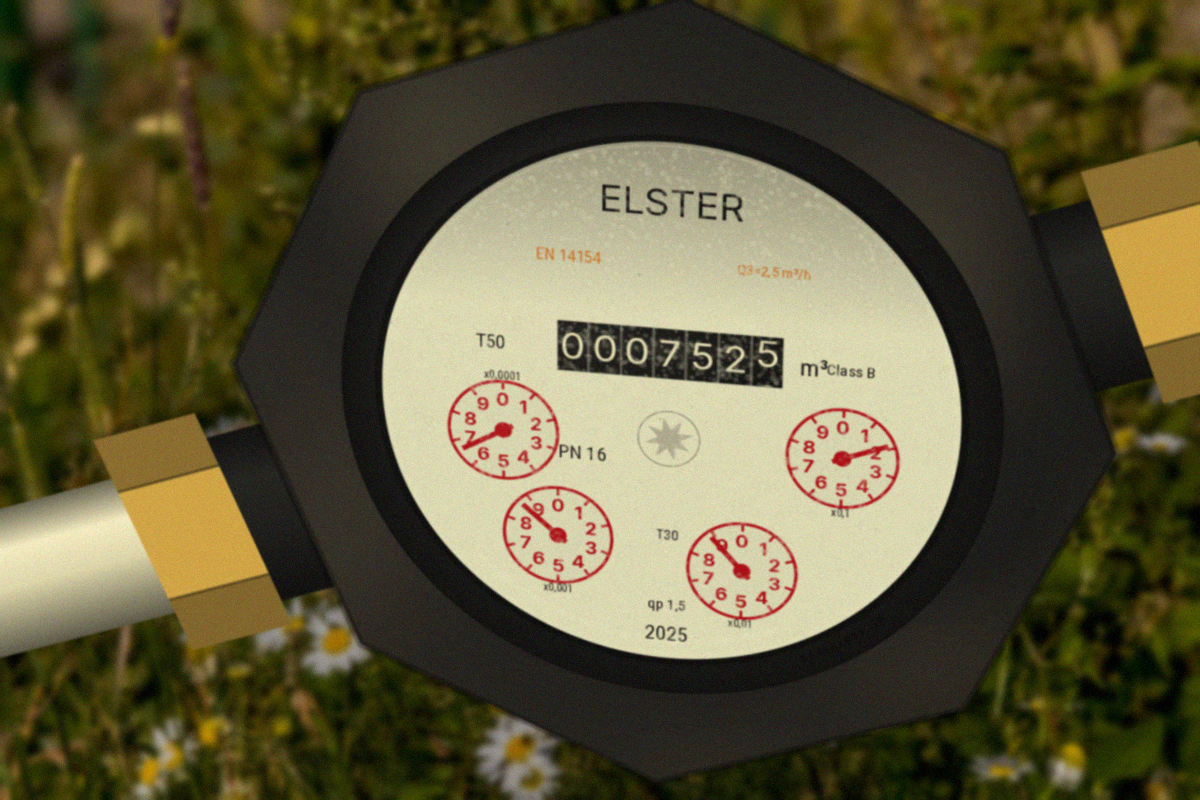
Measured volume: 7525.1886 m³
